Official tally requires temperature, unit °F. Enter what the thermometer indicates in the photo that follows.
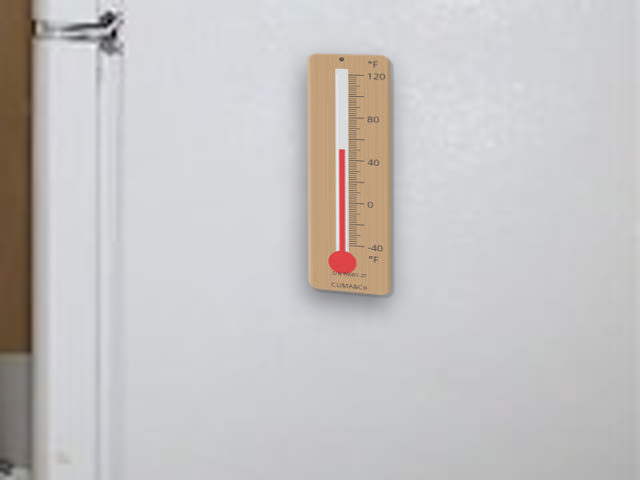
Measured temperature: 50 °F
